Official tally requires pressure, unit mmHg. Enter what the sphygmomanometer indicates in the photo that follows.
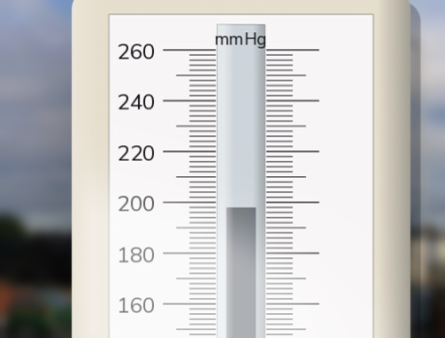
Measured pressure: 198 mmHg
